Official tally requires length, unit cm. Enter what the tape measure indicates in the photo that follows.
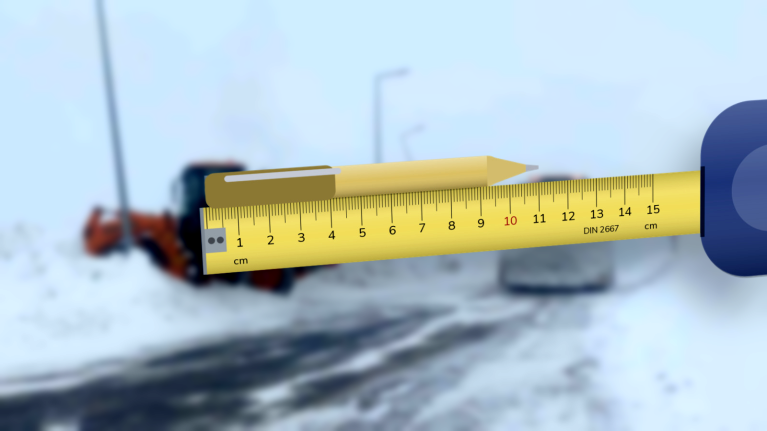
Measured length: 11 cm
